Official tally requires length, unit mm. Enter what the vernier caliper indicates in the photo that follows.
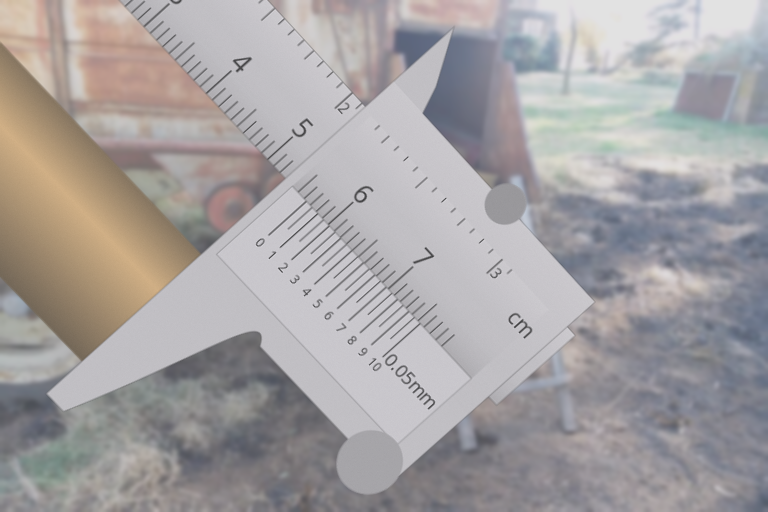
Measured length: 56.4 mm
